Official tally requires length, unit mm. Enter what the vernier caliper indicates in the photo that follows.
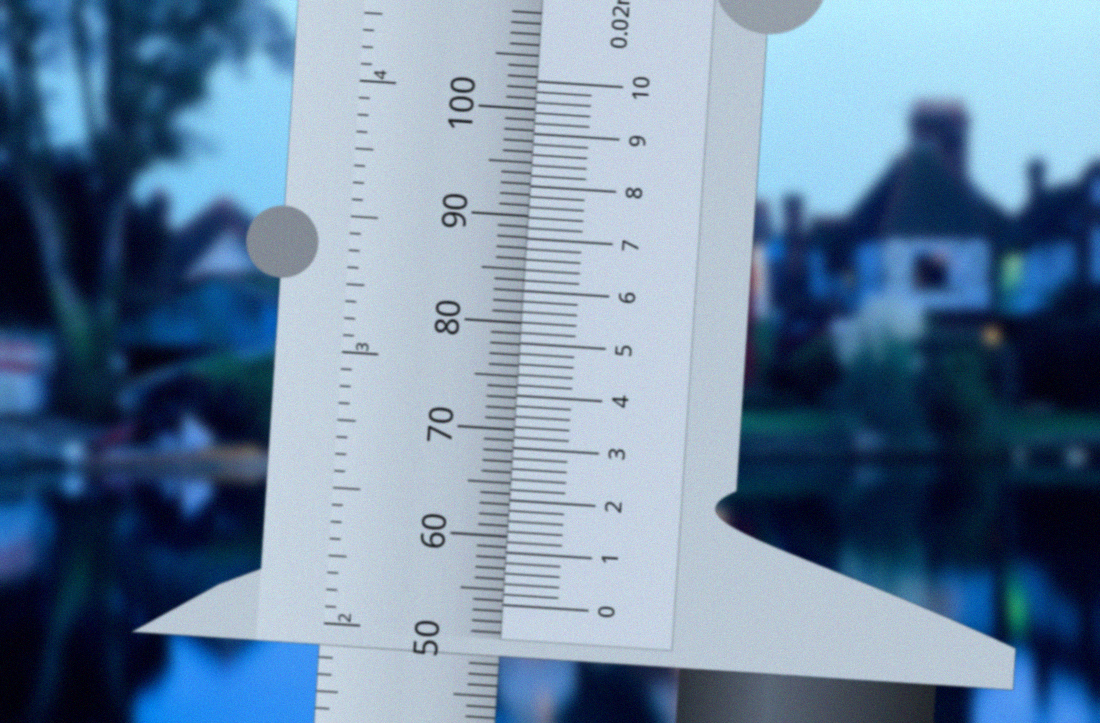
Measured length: 53.6 mm
